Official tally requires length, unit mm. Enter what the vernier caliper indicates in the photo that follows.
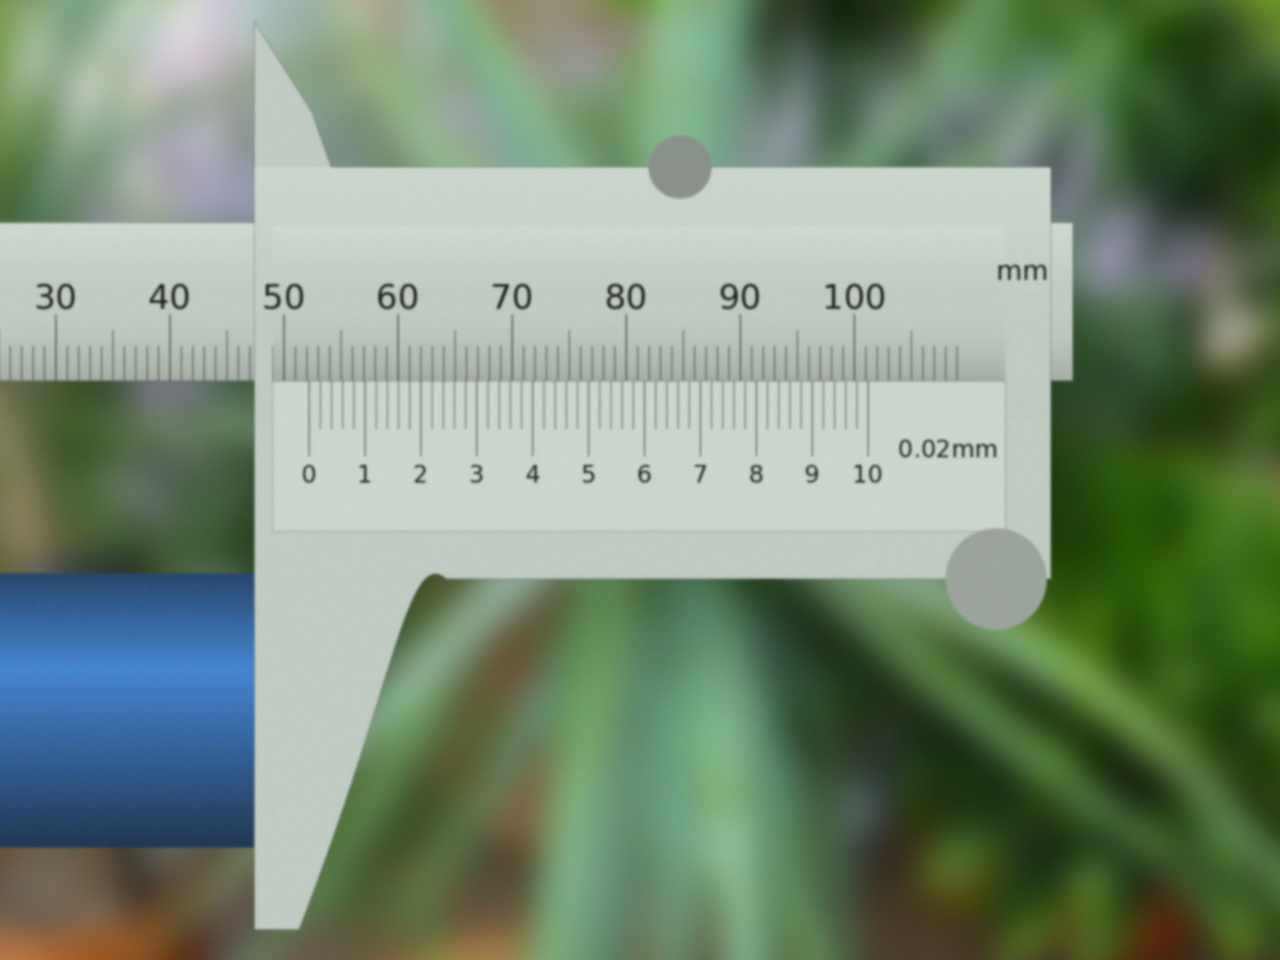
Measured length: 52.2 mm
